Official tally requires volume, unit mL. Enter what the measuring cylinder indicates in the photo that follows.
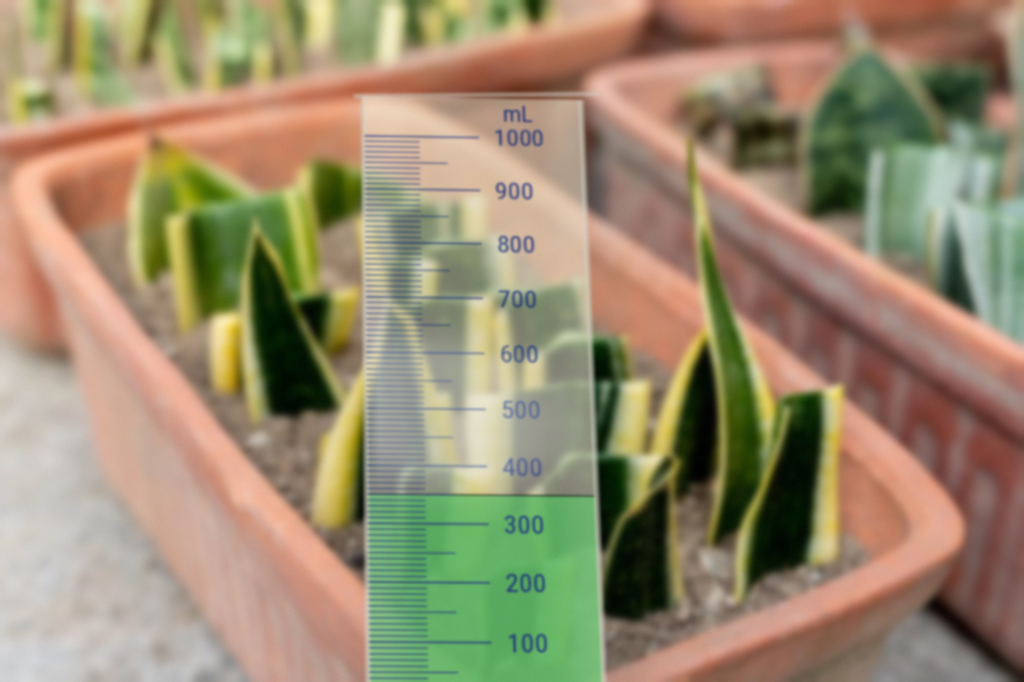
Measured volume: 350 mL
